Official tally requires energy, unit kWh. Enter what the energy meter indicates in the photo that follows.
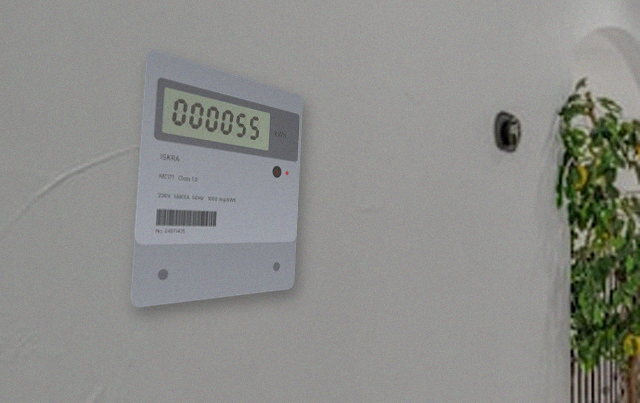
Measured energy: 55 kWh
